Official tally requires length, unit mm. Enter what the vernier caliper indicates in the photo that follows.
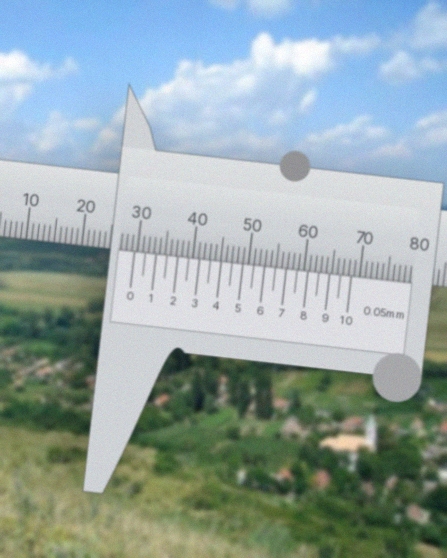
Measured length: 29.5 mm
